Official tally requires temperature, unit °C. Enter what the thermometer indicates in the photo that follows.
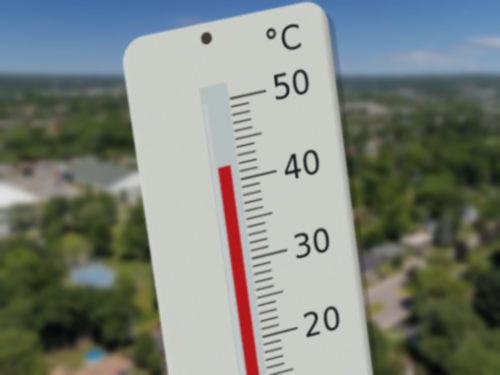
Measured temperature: 42 °C
